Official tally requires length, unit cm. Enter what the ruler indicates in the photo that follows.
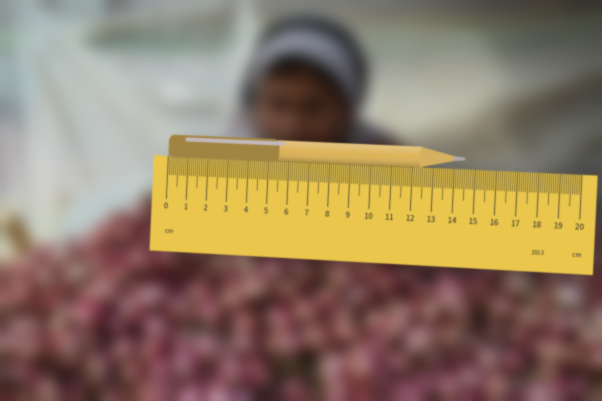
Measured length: 14.5 cm
